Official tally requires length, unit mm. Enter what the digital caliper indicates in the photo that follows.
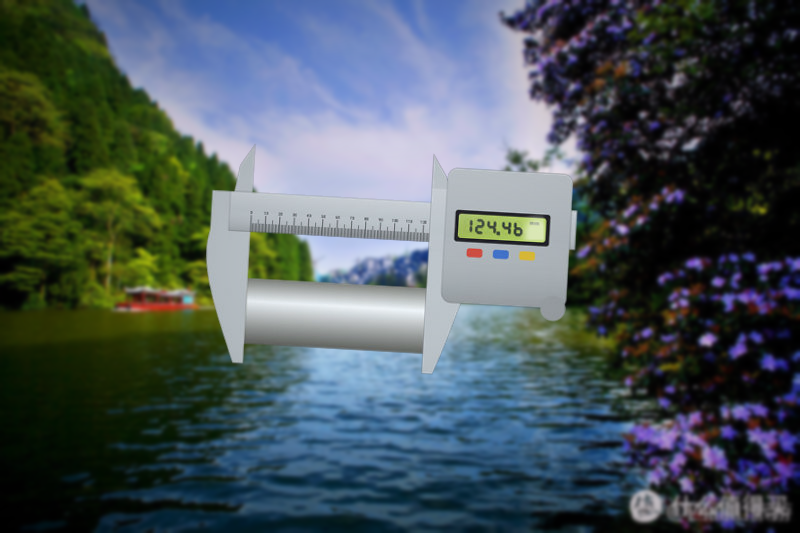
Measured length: 124.46 mm
